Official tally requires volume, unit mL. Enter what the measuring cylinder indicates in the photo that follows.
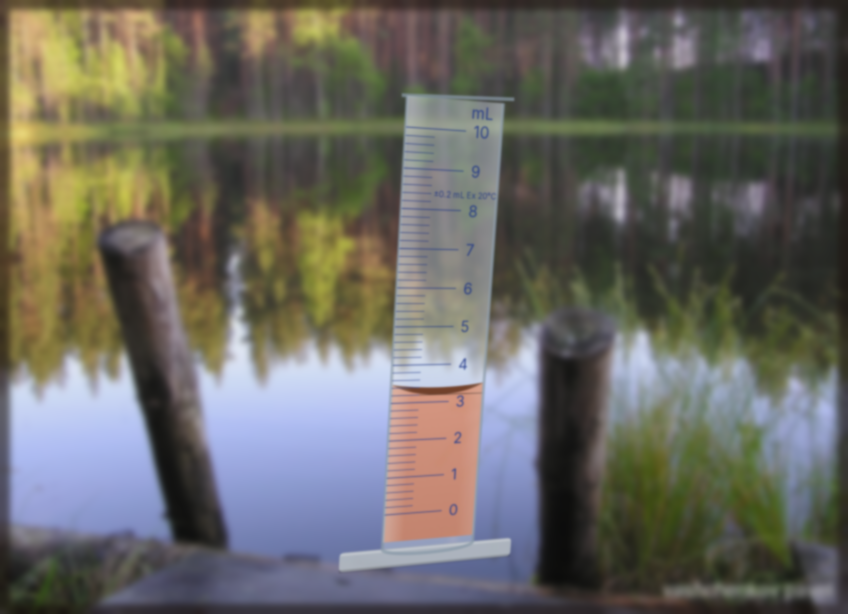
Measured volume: 3.2 mL
